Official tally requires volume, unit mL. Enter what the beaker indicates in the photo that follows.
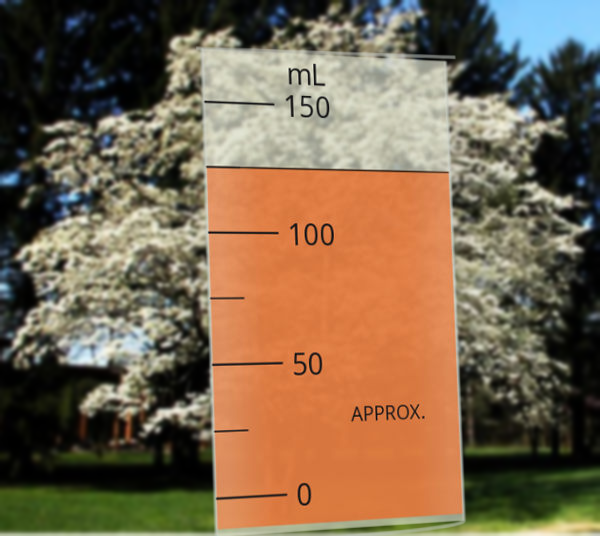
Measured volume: 125 mL
